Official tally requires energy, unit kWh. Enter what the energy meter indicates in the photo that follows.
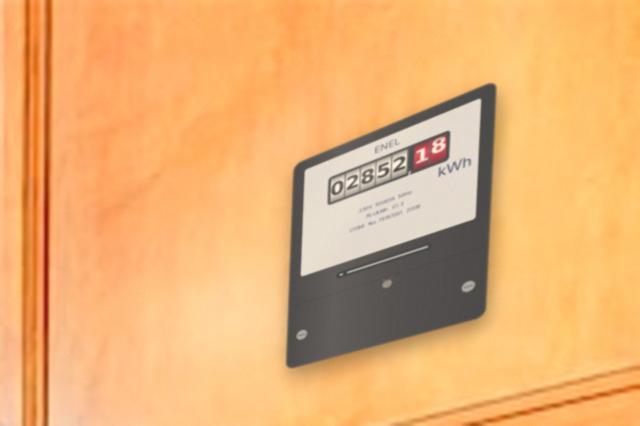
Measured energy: 2852.18 kWh
